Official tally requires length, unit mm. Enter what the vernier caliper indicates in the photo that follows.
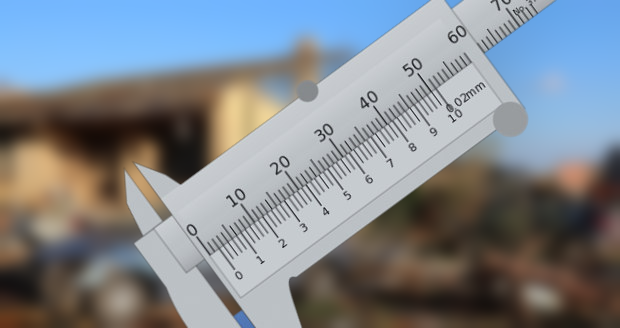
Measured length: 2.0 mm
